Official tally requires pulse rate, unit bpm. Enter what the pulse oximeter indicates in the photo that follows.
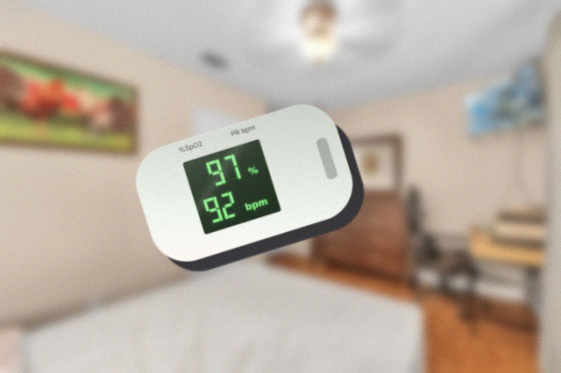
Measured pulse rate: 92 bpm
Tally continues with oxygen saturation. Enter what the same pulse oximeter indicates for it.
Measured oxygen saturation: 97 %
